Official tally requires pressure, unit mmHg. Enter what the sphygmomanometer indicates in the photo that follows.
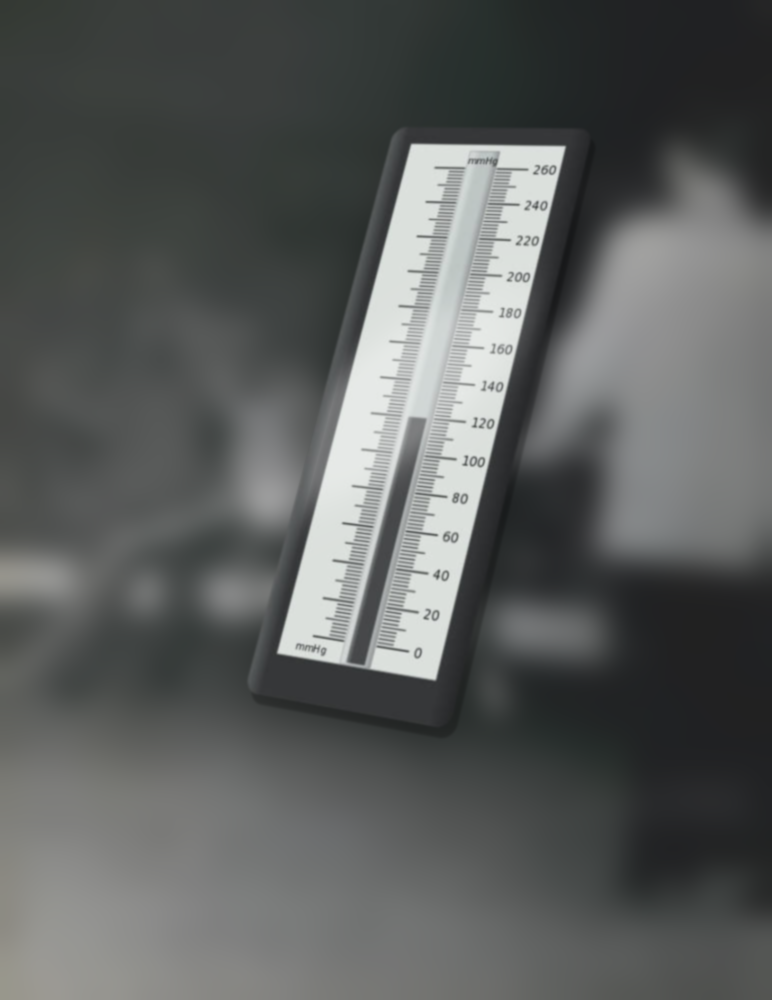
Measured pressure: 120 mmHg
